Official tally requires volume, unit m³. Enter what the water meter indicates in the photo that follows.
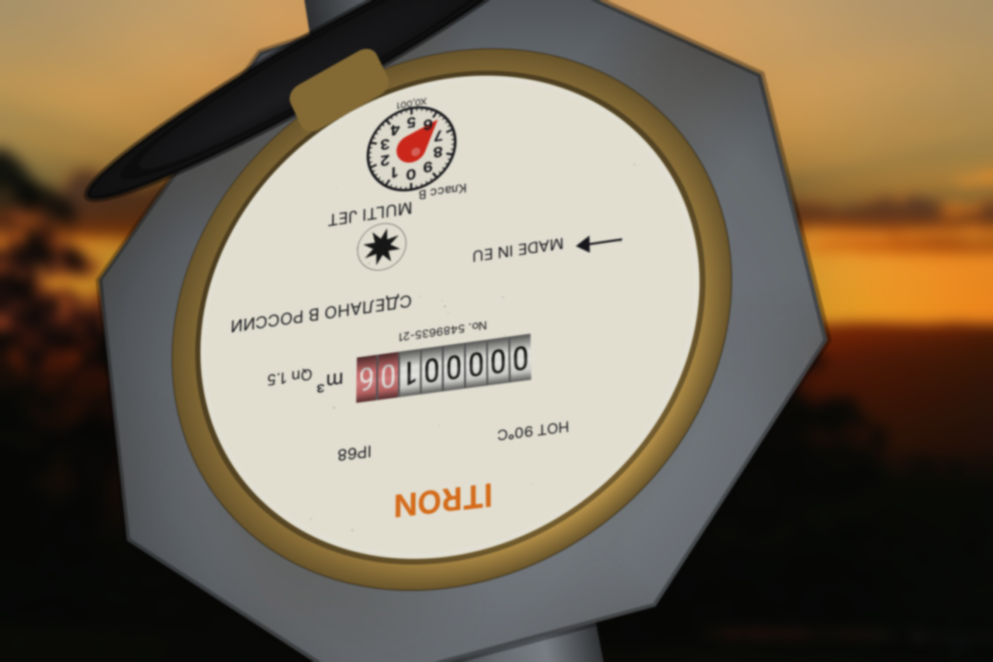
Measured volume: 1.066 m³
